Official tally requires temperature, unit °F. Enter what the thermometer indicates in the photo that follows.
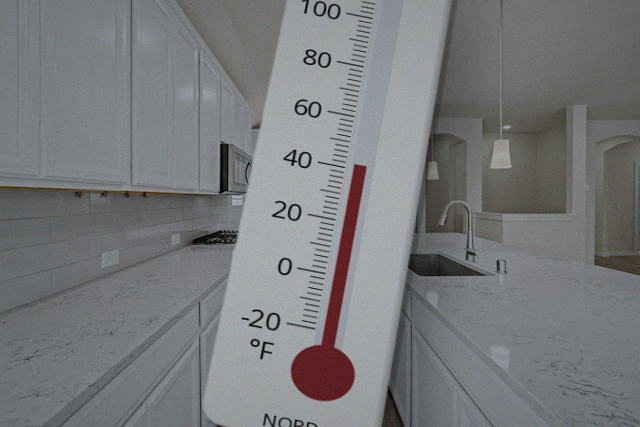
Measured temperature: 42 °F
